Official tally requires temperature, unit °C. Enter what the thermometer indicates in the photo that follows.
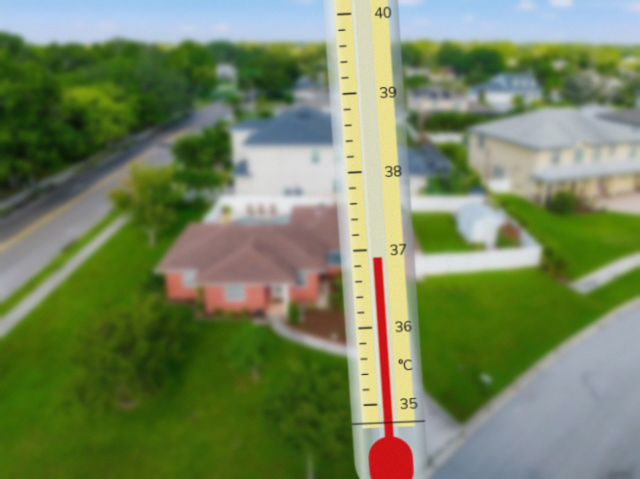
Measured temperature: 36.9 °C
